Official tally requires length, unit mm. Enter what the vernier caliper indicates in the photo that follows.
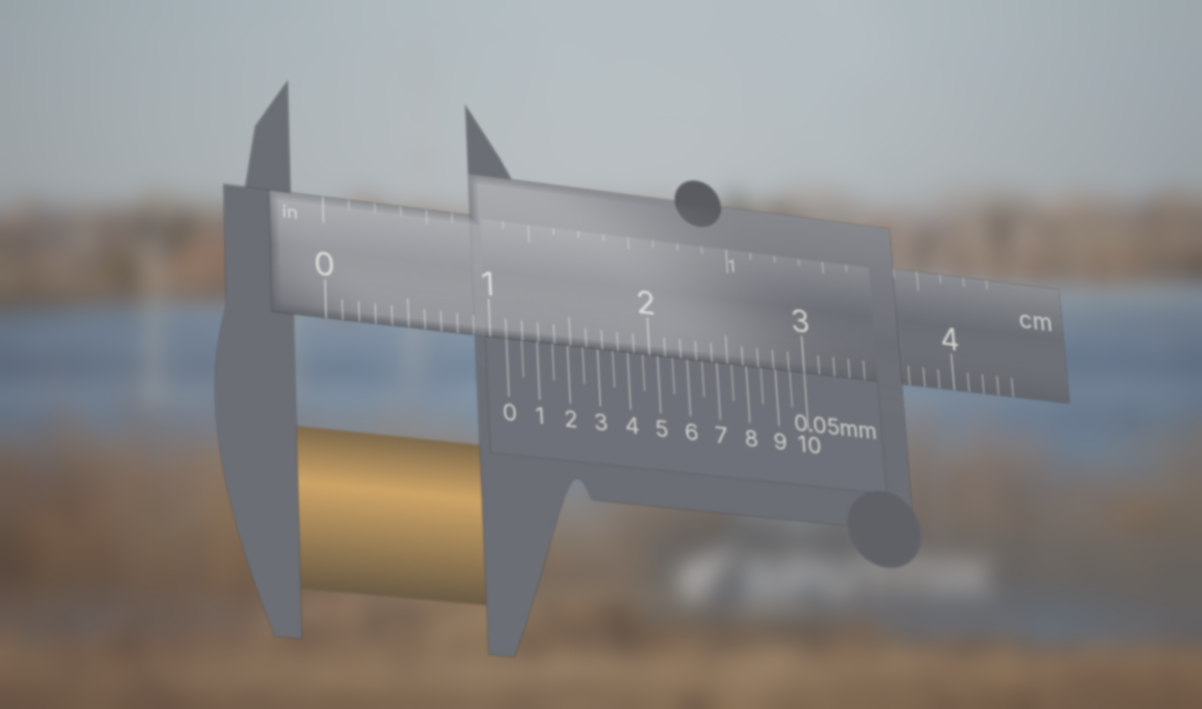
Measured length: 11.0 mm
